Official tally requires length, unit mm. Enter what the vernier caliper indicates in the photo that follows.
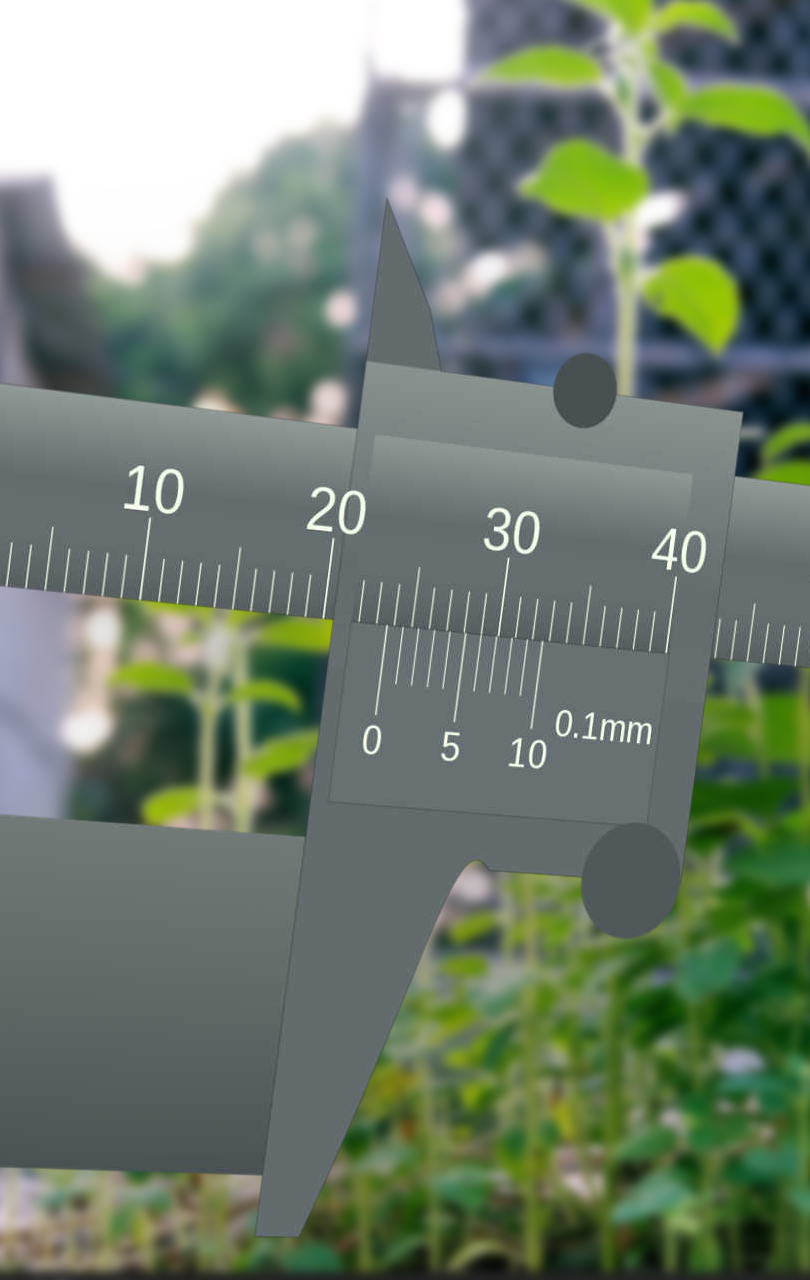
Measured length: 23.6 mm
